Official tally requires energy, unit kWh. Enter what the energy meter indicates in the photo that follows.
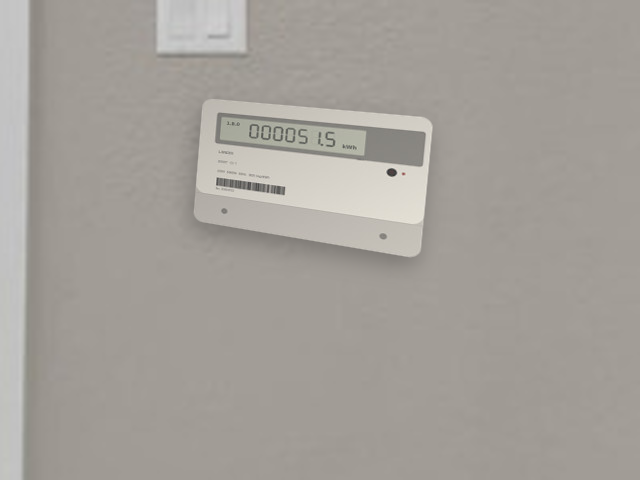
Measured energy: 51.5 kWh
